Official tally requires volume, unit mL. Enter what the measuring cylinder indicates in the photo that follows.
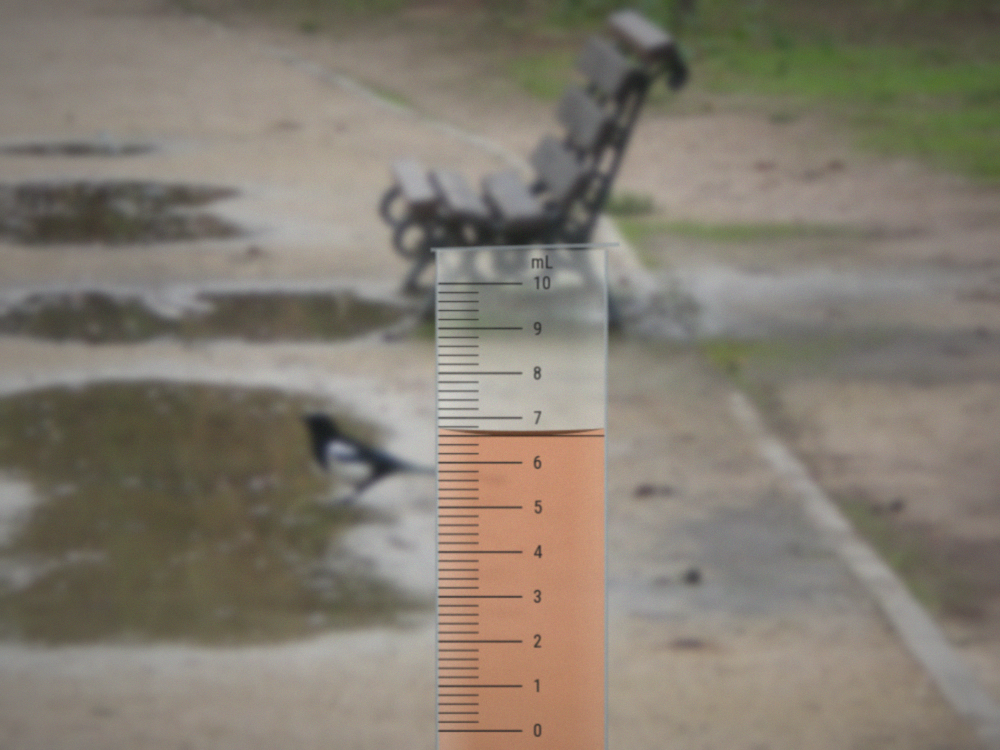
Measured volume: 6.6 mL
